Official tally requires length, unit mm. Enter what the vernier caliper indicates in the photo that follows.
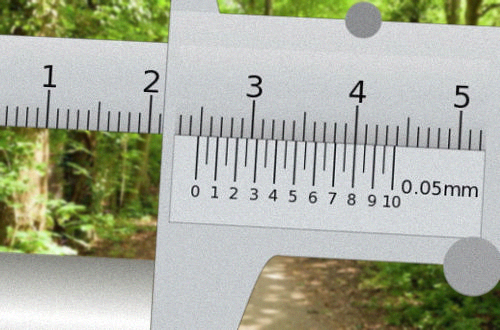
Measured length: 24.8 mm
